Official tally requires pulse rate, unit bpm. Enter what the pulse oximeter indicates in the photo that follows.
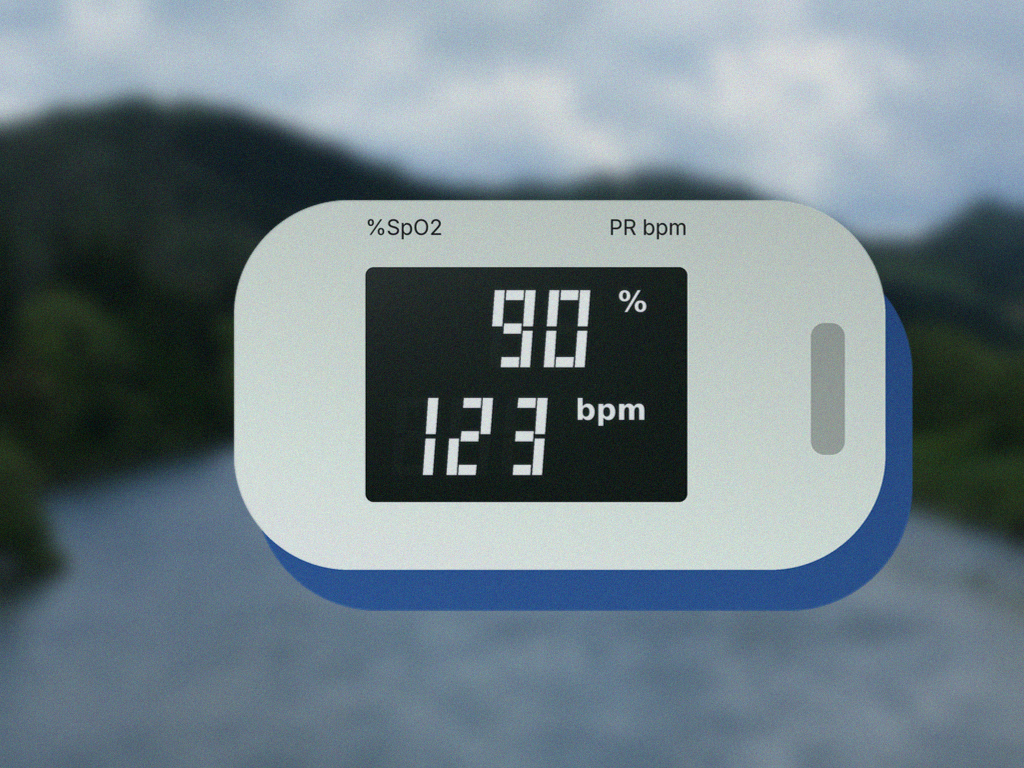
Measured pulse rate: 123 bpm
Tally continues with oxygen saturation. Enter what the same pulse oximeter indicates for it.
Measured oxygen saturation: 90 %
